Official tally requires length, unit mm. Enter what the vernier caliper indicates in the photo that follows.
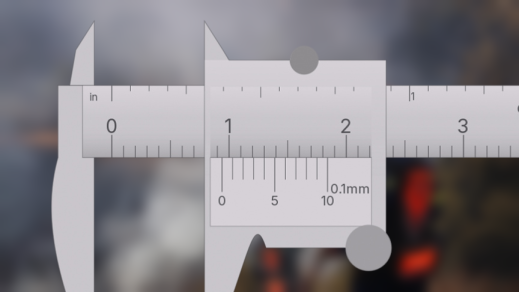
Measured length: 9.4 mm
